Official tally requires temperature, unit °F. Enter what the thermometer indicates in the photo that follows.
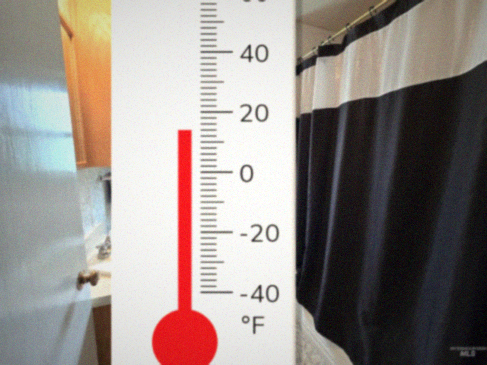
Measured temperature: 14 °F
